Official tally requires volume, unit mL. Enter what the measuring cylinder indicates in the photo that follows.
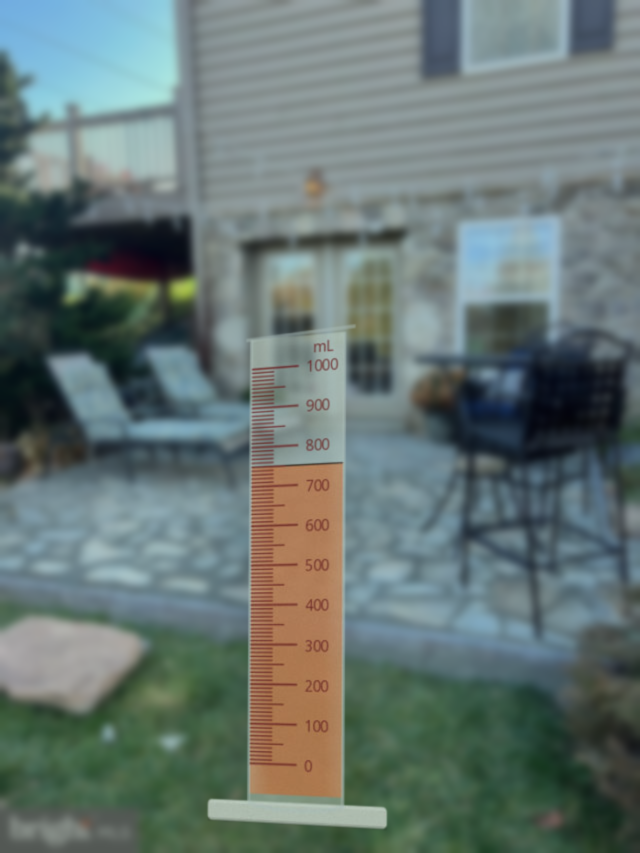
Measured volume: 750 mL
